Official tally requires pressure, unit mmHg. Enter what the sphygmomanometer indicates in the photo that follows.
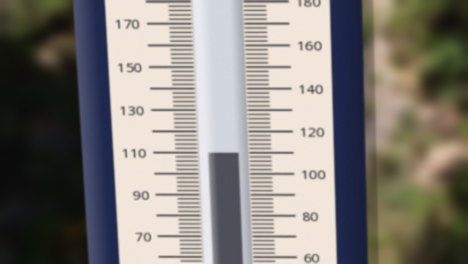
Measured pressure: 110 mmHg
